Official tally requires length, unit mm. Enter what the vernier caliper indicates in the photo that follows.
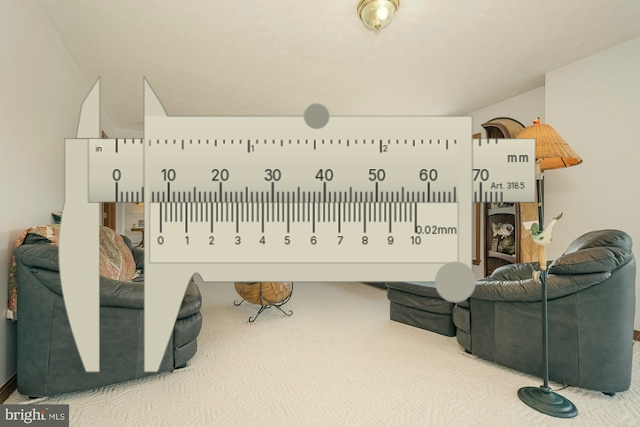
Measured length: 8.5 mm
